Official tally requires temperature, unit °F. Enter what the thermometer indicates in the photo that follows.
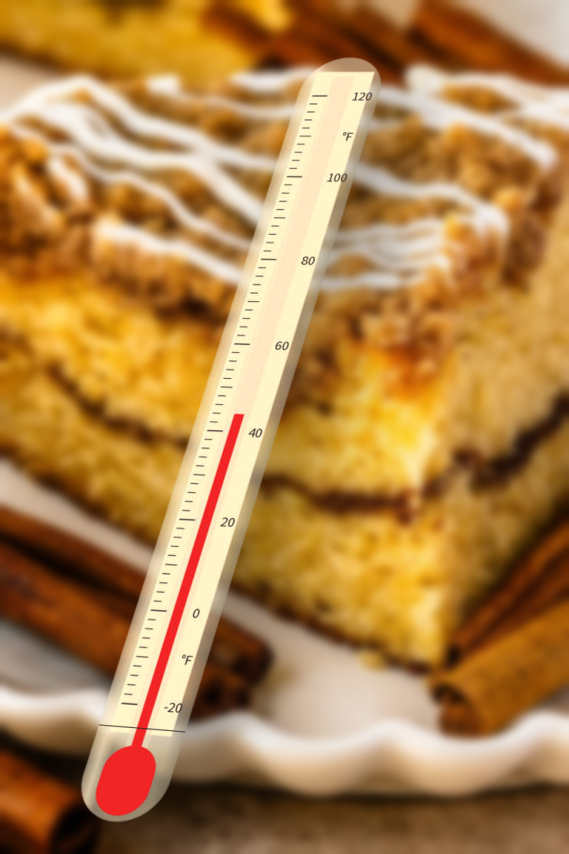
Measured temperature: 44 °F
